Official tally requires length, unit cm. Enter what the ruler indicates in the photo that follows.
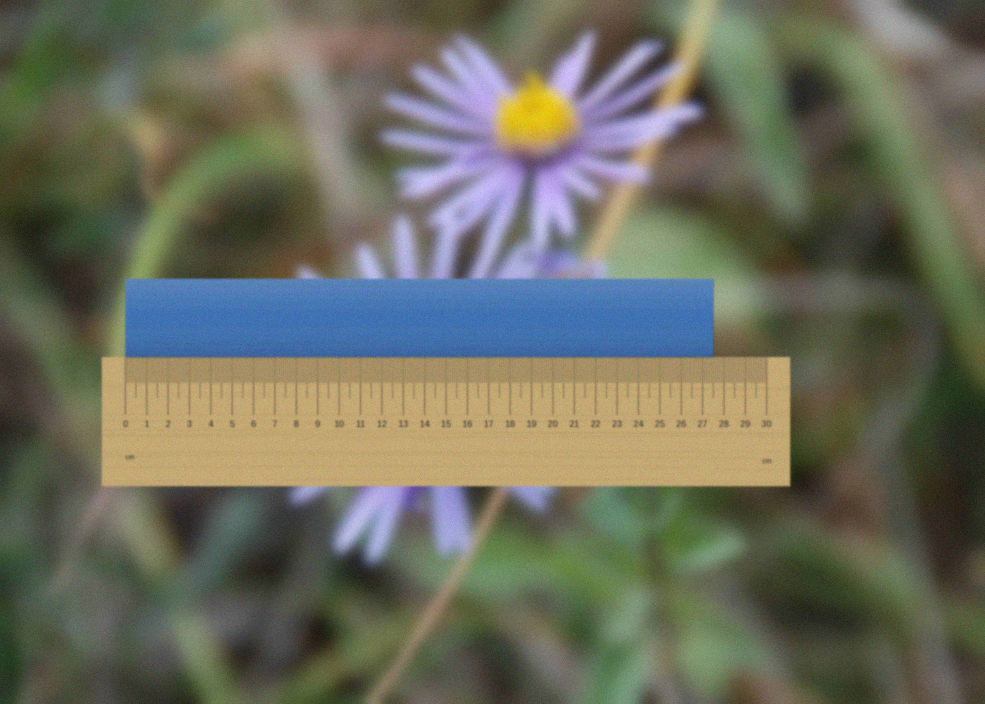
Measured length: 27.5 cm
